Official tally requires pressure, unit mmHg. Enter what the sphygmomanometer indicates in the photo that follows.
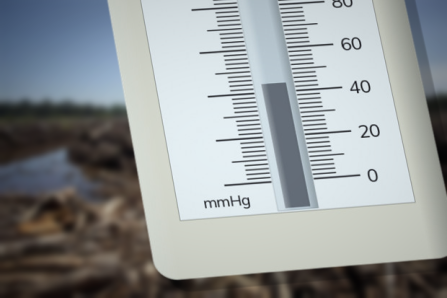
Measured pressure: 44 mmHg
